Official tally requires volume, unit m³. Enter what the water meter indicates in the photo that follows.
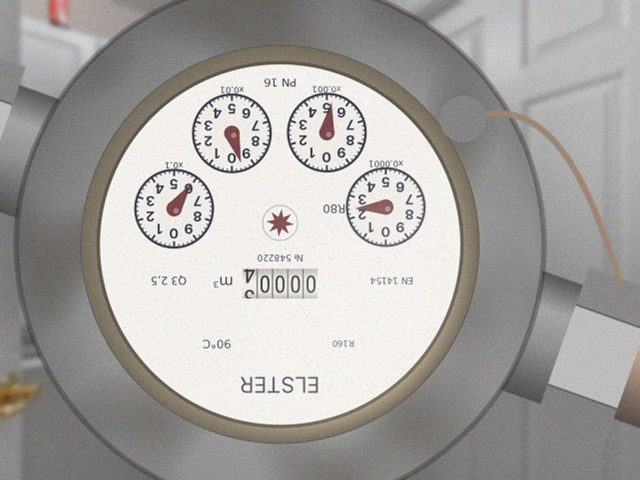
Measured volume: 3.5952 m³
